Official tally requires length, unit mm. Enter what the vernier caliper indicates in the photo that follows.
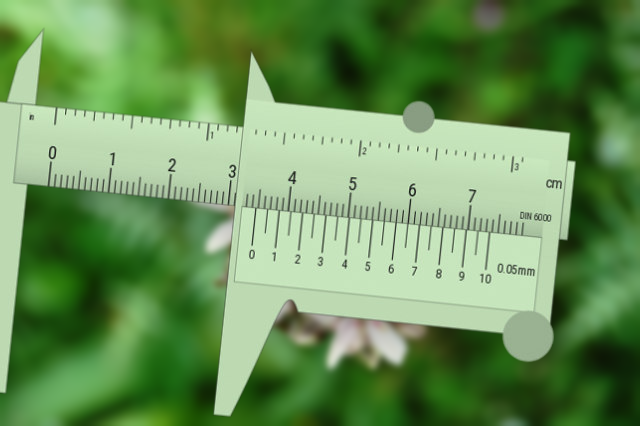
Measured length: 34.6 mm
